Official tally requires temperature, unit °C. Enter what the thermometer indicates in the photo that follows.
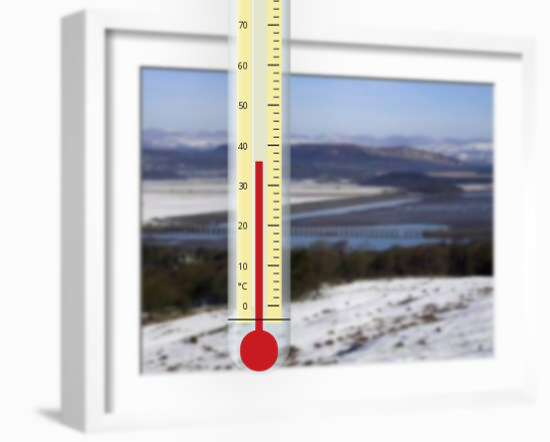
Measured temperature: 36 °C
